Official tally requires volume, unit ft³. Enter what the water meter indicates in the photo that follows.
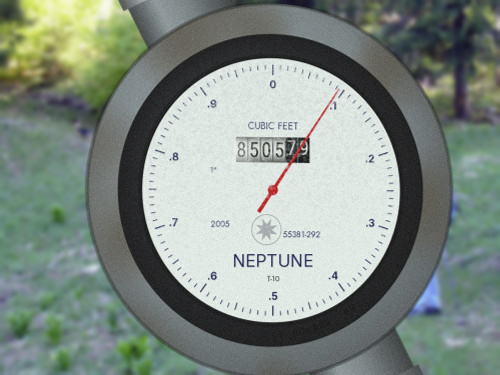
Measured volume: 850579.09 ft³
